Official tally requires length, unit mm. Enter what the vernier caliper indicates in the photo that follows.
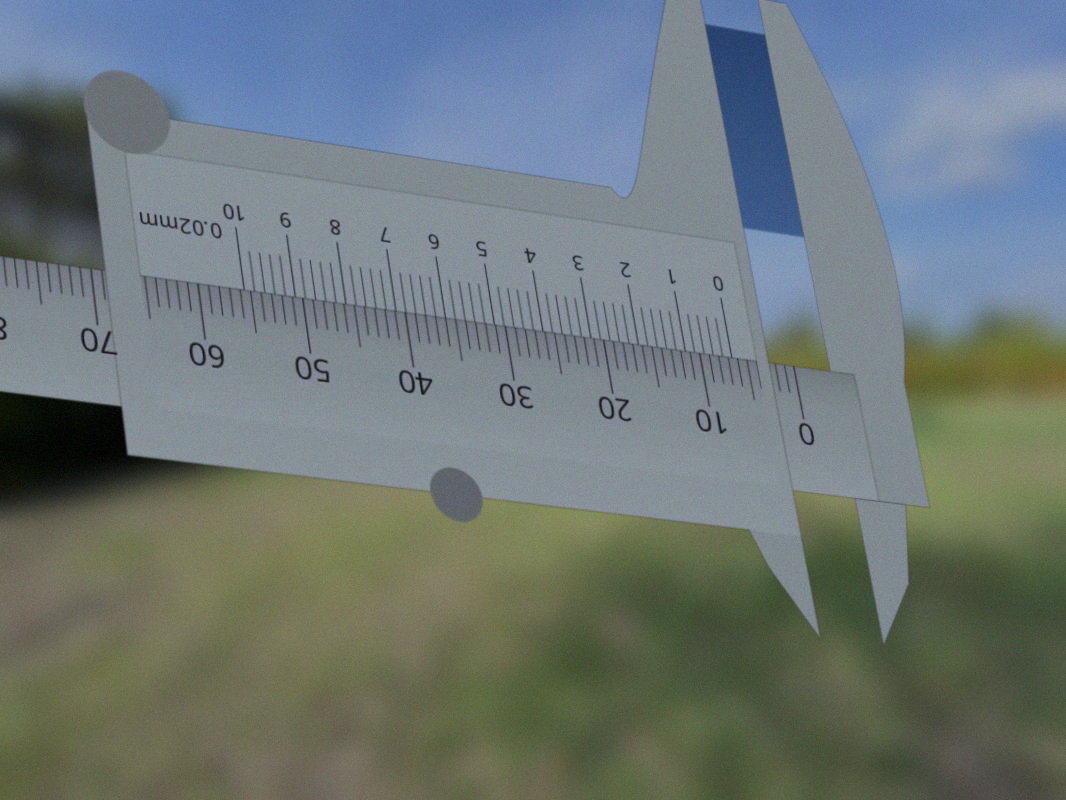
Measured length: 6.6 mm
